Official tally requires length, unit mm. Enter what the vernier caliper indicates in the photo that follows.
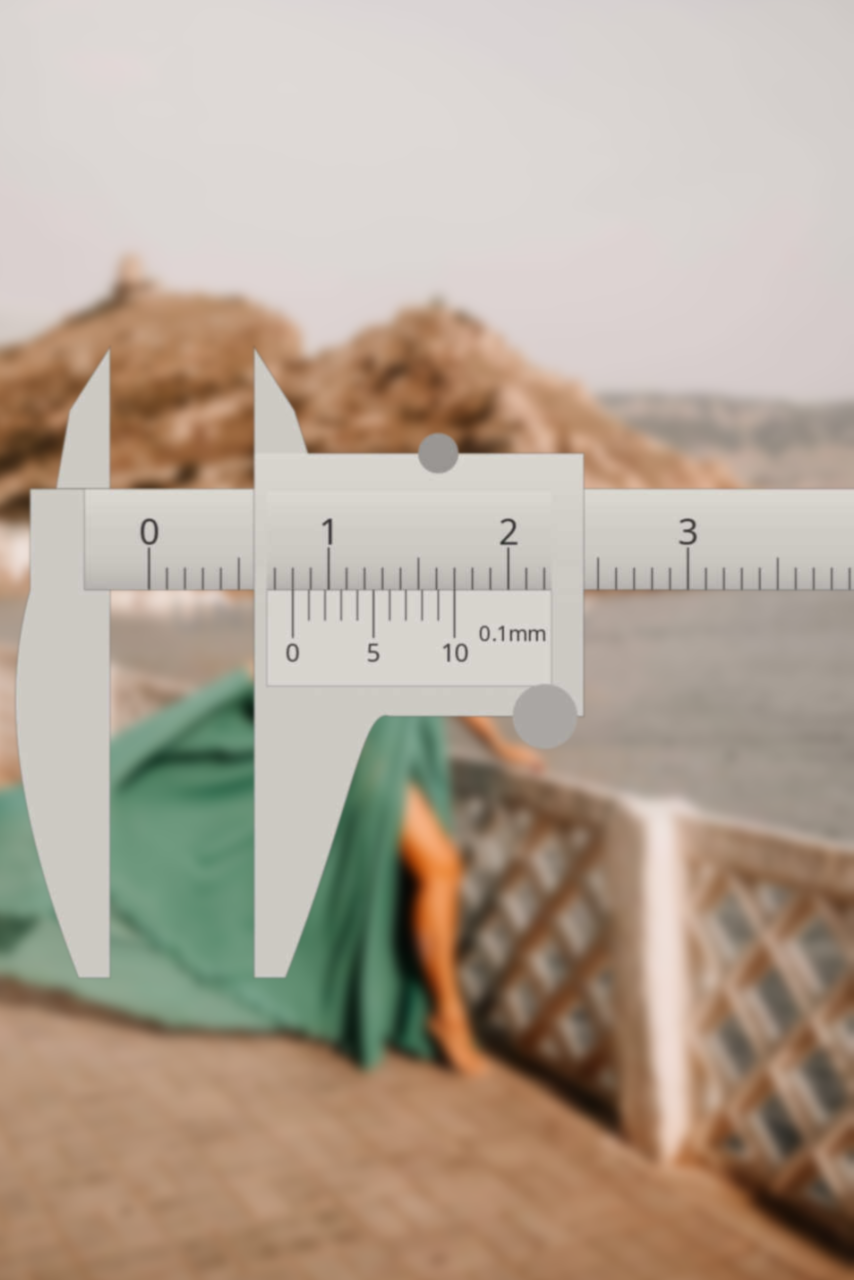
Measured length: 8.0 mm
